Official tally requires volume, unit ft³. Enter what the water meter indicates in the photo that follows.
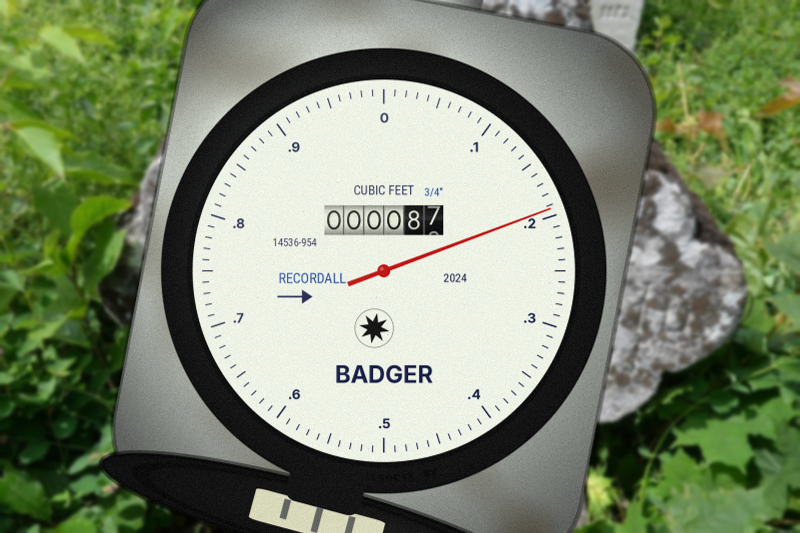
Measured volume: 87.19 ft³
